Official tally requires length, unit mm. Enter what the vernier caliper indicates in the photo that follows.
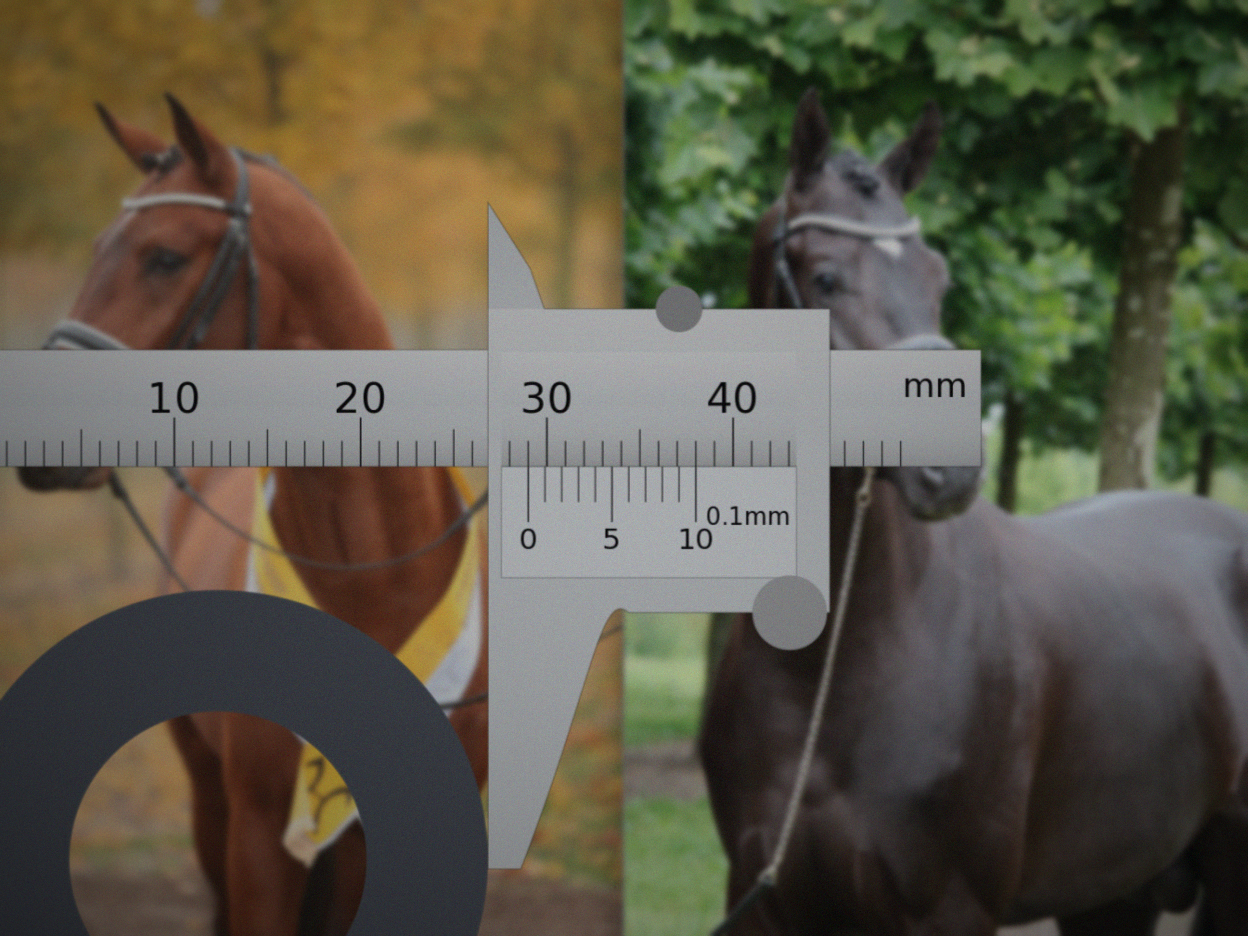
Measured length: 29.0 mm
